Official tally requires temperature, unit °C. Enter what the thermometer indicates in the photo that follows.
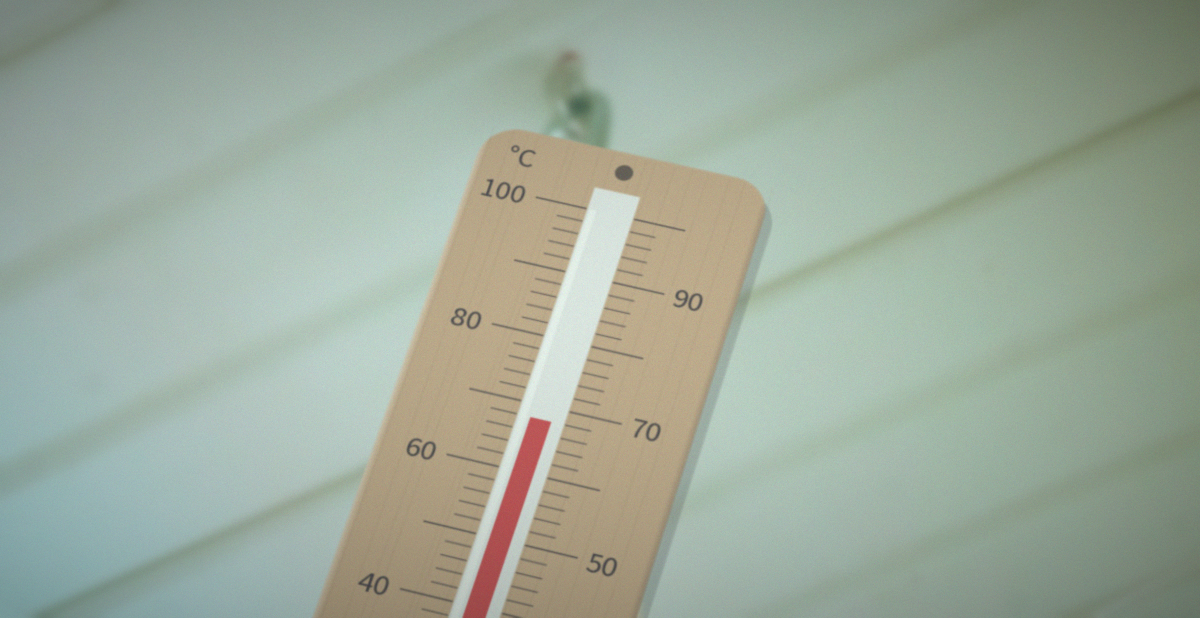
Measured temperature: 68 °C
